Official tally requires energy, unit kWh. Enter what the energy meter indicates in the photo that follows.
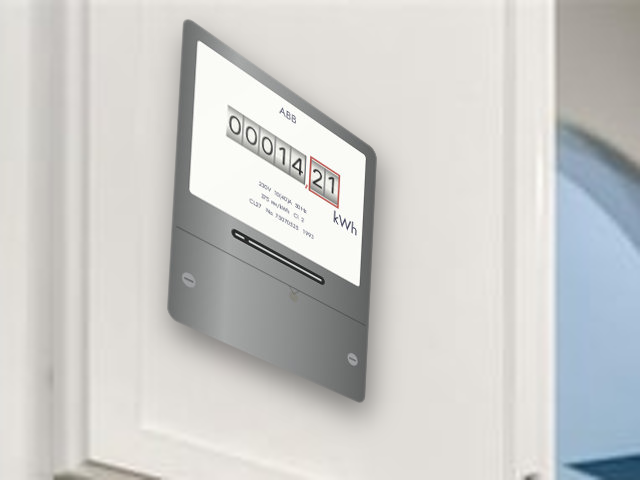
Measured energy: 14.21 kWh
